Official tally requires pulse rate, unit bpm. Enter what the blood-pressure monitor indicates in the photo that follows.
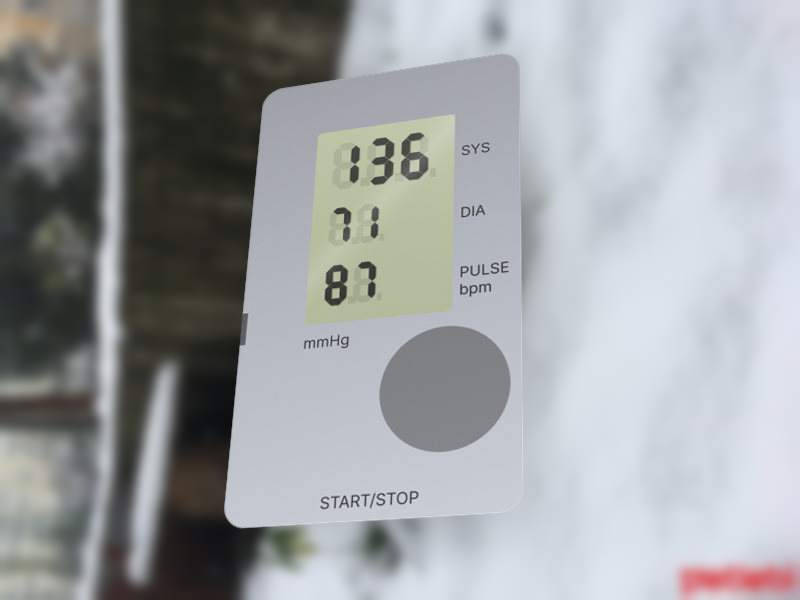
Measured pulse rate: 87 bpm
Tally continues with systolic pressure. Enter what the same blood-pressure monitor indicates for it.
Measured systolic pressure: 136 mmHg
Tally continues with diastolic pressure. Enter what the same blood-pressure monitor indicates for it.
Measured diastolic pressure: 71 mmHg
